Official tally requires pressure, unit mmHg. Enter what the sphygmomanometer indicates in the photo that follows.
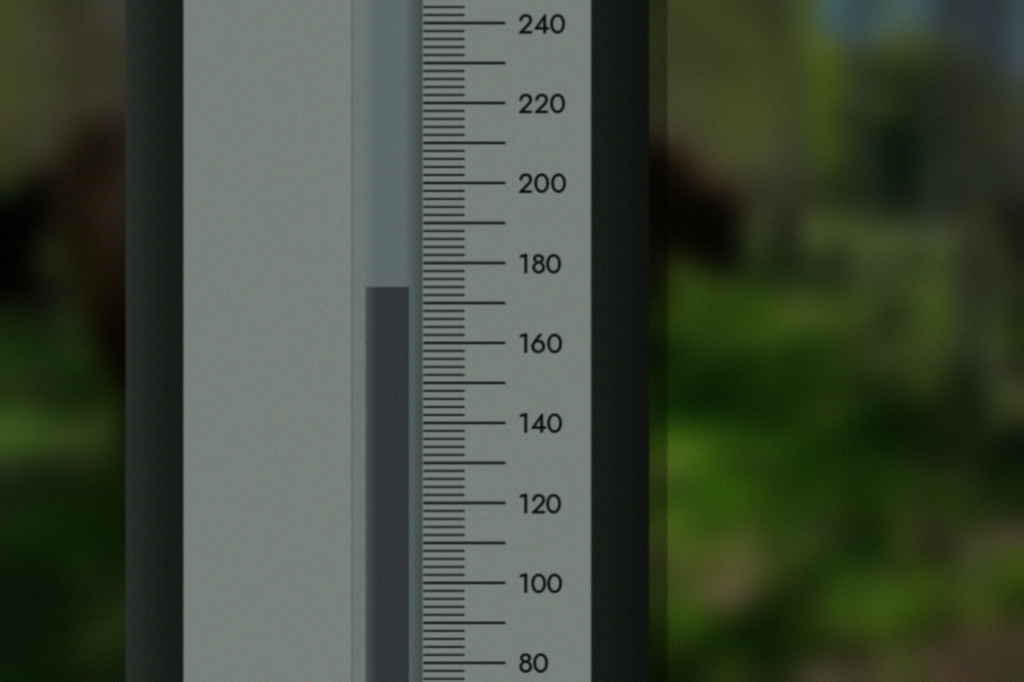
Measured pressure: 174 mmHg
